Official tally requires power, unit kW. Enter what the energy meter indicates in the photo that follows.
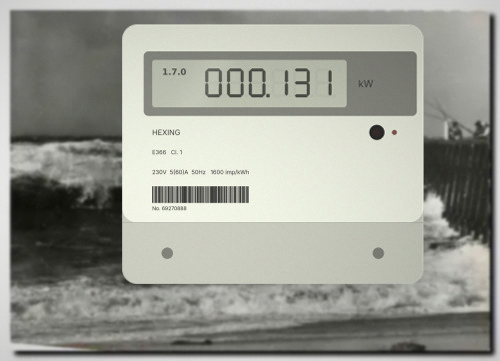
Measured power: 0.131 kW
